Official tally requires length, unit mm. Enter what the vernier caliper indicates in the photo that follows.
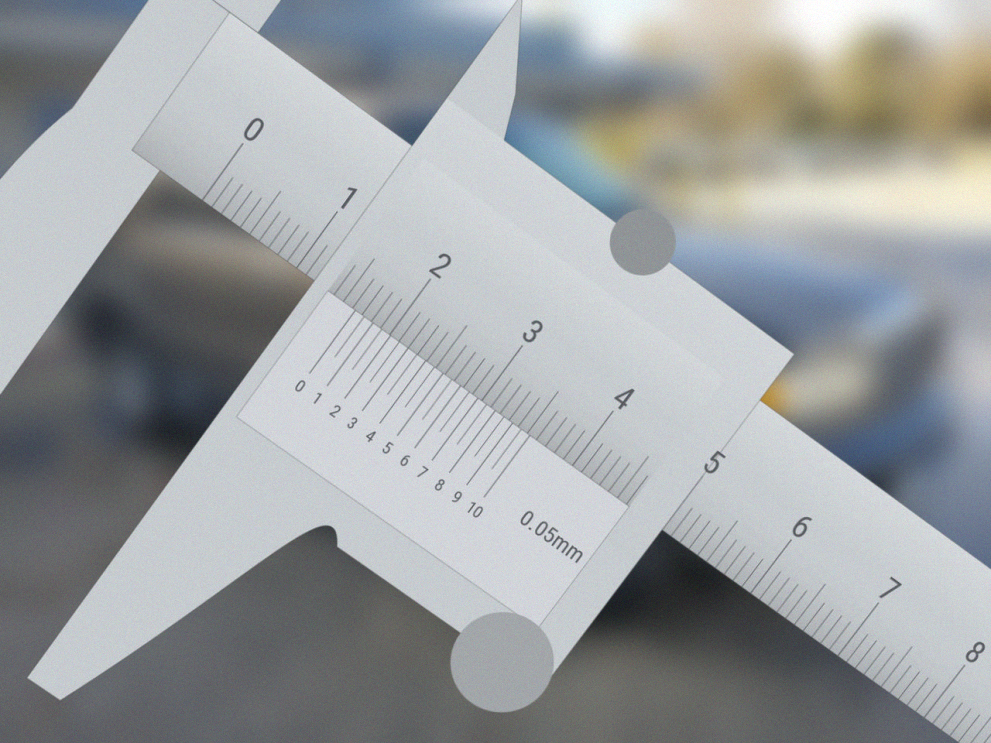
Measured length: 16.3 mm
